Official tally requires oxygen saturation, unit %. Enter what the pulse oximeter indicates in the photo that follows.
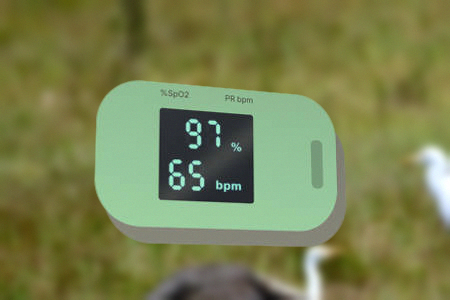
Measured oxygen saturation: 97 %
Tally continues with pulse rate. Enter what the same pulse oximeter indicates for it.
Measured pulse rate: 65 bpm
